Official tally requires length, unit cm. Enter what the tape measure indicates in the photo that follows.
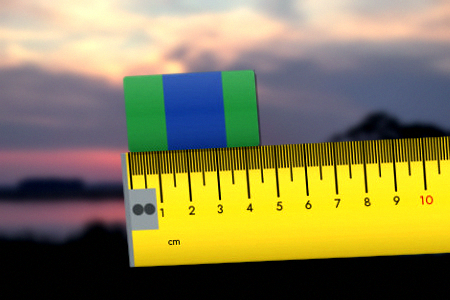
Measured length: 4.5 cm
